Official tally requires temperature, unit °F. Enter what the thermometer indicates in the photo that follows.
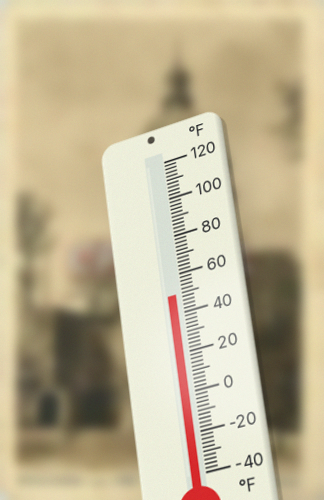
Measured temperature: 50 °F
